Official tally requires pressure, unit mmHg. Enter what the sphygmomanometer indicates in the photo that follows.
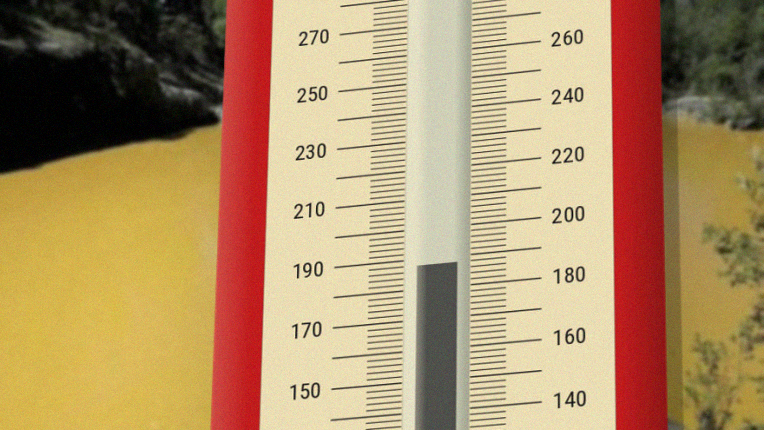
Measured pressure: 188 mmHg
